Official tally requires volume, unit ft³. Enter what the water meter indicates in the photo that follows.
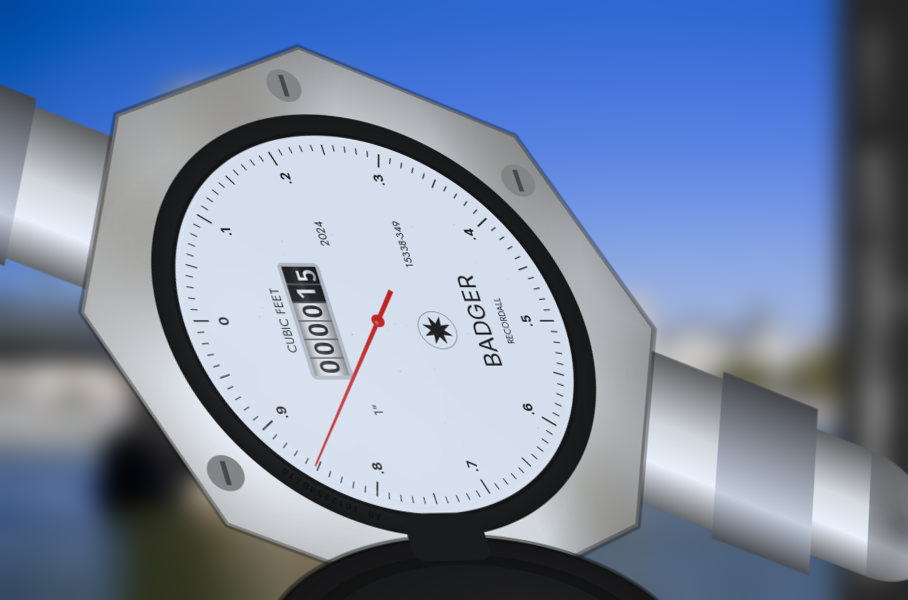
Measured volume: 14.85 ft³
